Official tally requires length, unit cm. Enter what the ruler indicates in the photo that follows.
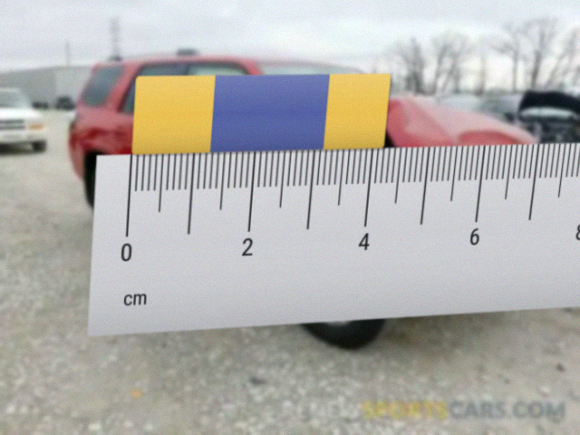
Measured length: 4.2 cm
